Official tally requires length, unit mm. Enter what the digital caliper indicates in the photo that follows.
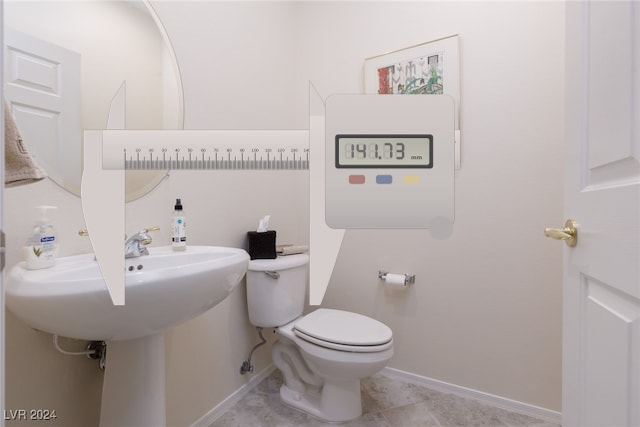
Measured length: 141.73 mm
